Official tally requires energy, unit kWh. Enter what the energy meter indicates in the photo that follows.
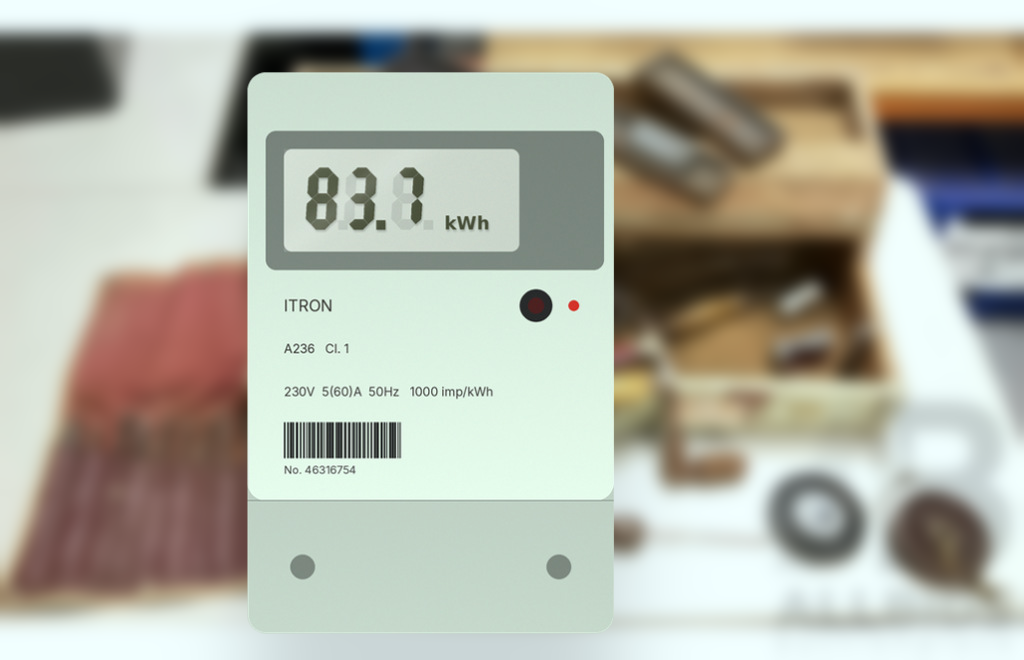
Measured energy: 83.7 kWh
